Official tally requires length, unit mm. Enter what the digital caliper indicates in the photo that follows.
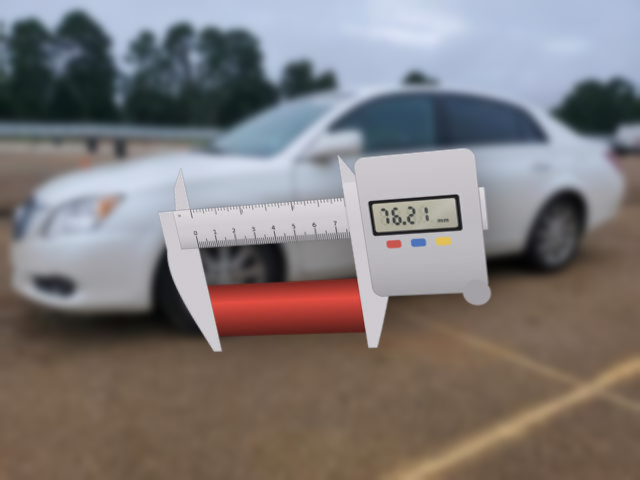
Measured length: 76.21 mm
